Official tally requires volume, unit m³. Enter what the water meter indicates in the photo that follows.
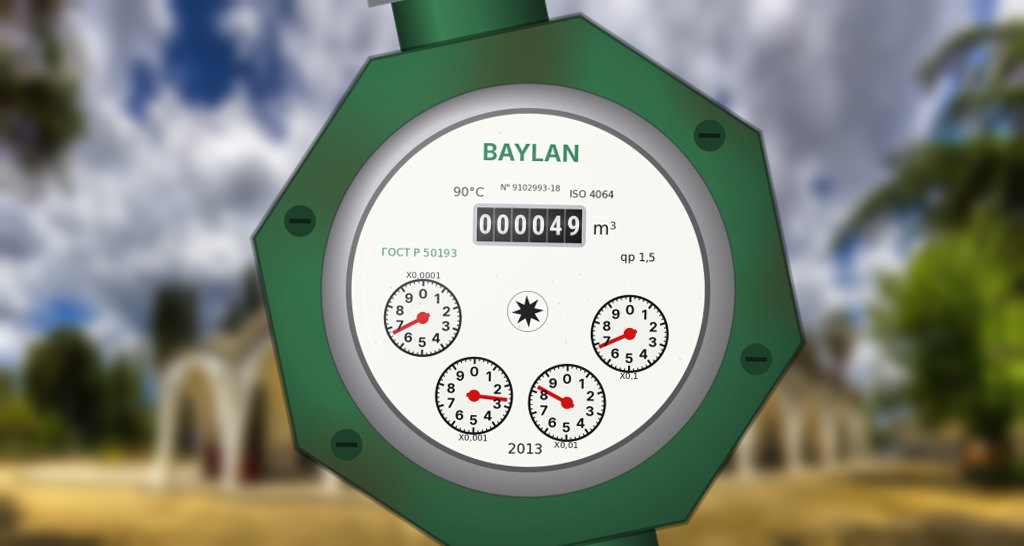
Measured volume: 49.6826 m³
